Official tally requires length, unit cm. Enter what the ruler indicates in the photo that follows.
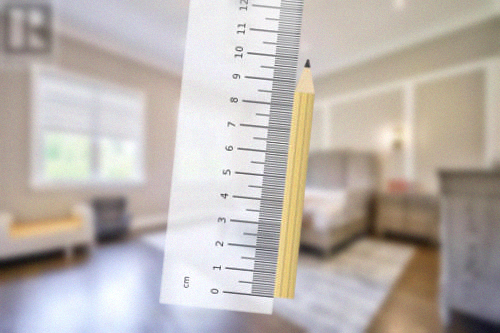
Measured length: 10 cm
